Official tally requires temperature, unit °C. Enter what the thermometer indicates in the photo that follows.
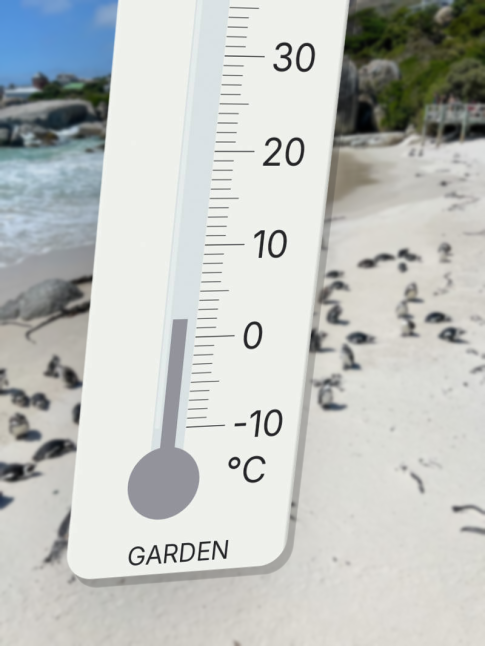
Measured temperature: 2 °C
